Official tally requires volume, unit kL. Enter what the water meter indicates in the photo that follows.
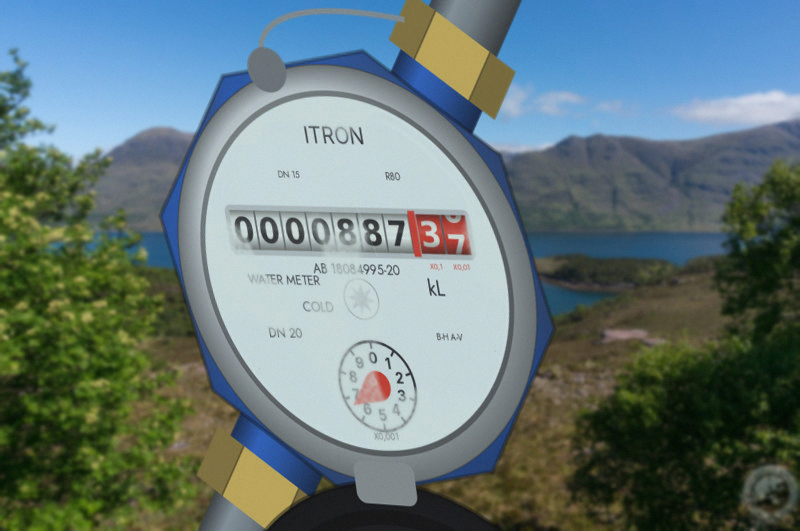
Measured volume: 887.366 kL
